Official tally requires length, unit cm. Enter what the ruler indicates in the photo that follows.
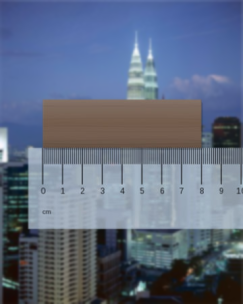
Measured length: 8 cm
